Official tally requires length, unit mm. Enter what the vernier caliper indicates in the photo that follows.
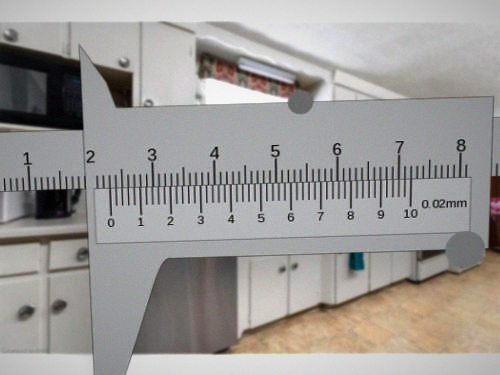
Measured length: 23.0 mm
